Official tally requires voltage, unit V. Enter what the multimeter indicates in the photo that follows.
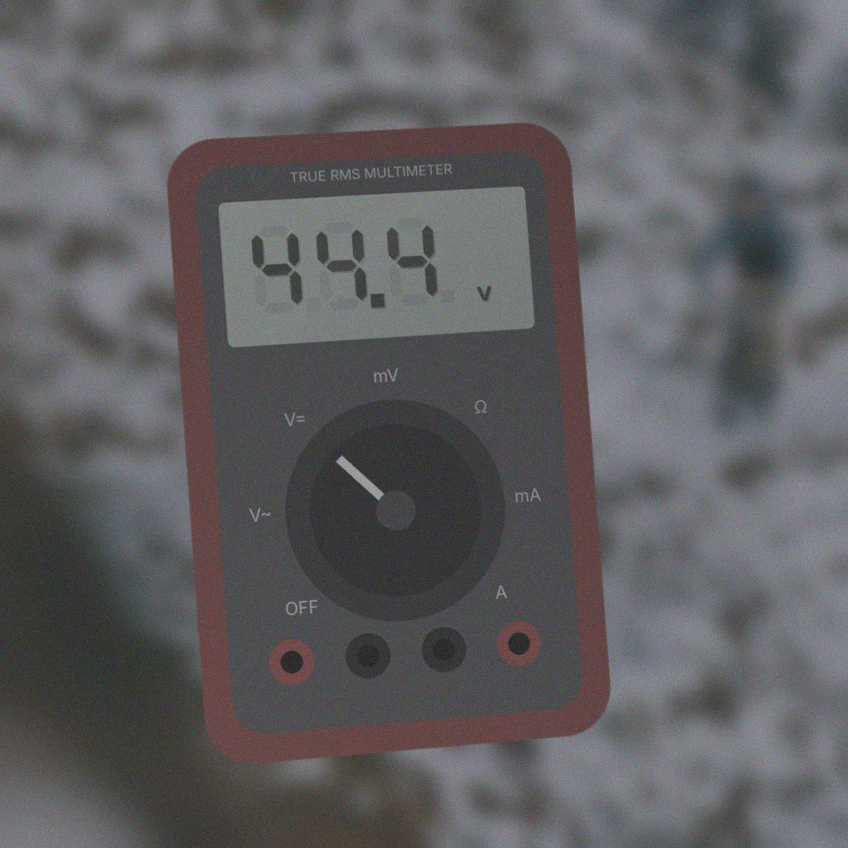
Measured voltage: 44.4 V
